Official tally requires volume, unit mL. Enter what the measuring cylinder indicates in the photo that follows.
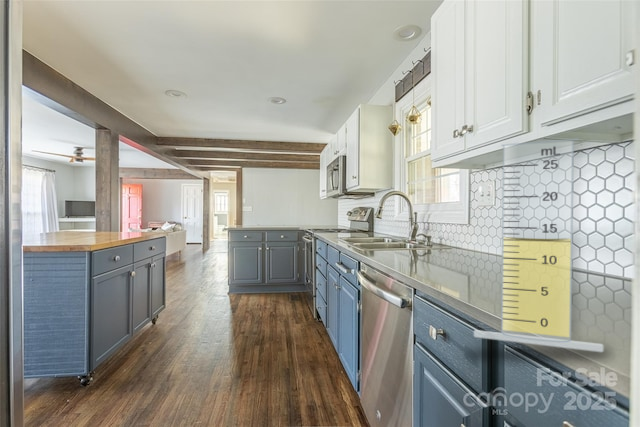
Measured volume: 13 mL
